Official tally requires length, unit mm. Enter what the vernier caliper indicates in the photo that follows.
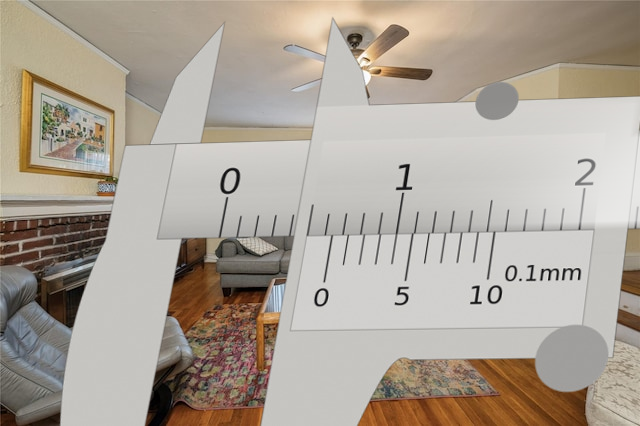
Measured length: 6.4 mm
